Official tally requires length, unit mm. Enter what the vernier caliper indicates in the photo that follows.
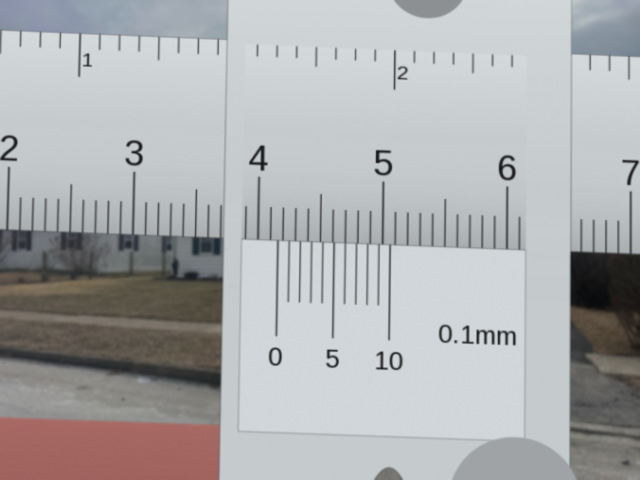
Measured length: 41.6 mm
